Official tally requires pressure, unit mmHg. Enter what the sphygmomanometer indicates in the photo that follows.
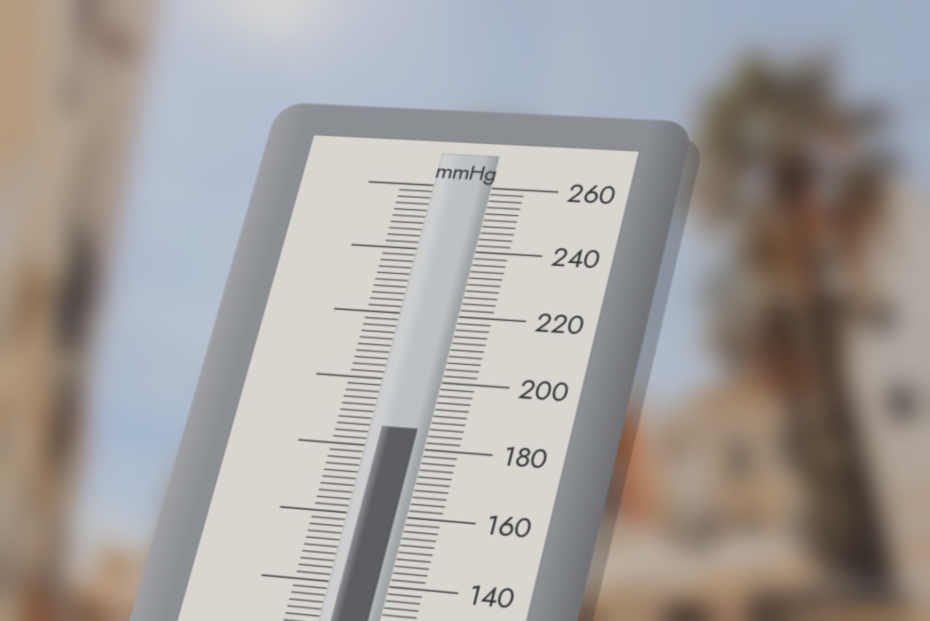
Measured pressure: 186 mmHg
